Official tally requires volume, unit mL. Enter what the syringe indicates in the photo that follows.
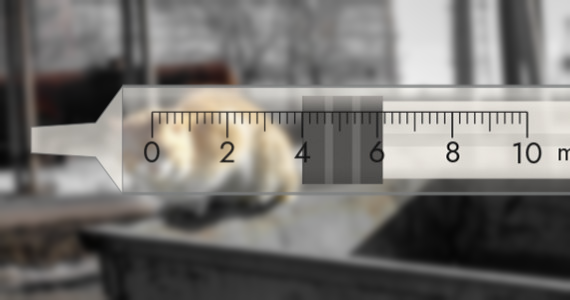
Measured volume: 4 mL
